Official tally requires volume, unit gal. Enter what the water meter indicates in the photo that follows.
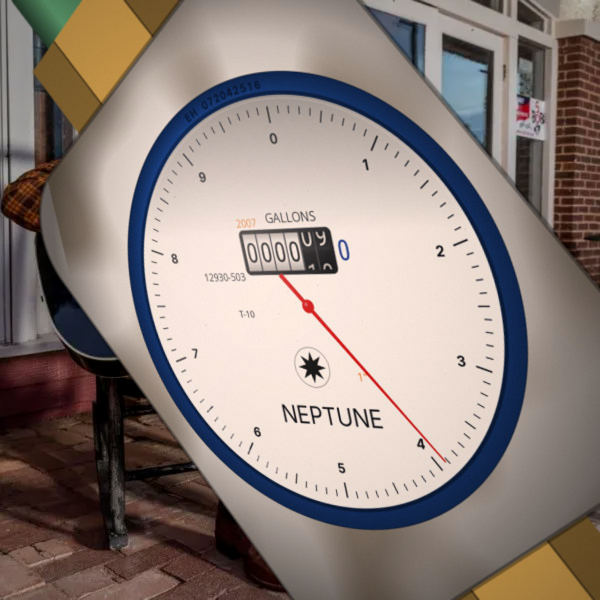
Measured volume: 93.9 gal
